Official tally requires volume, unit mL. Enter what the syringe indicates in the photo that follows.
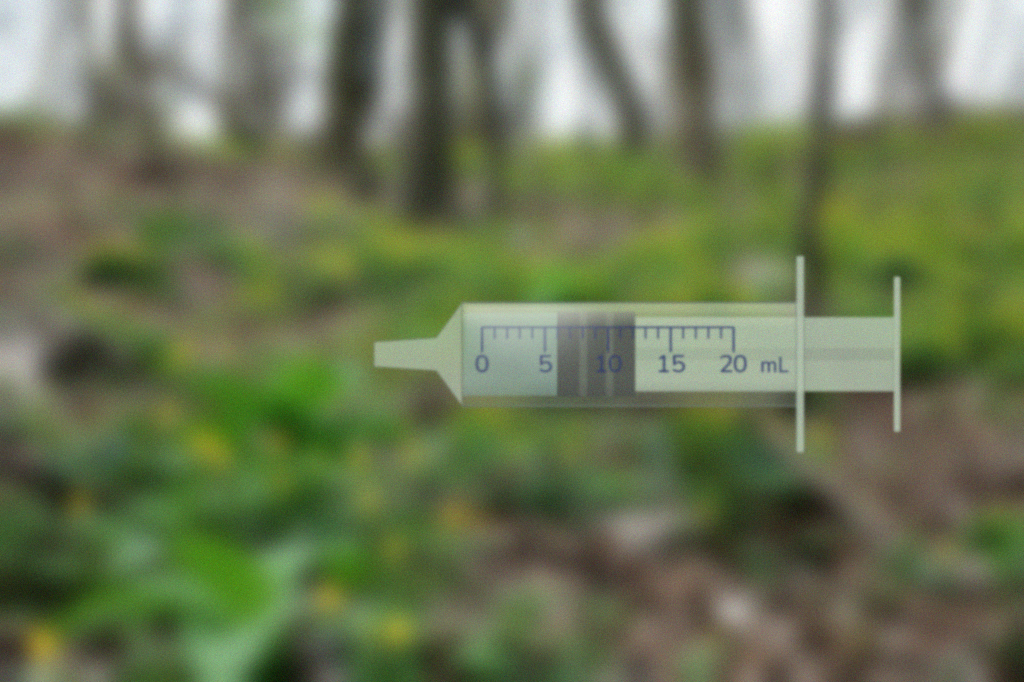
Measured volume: 6 mL
